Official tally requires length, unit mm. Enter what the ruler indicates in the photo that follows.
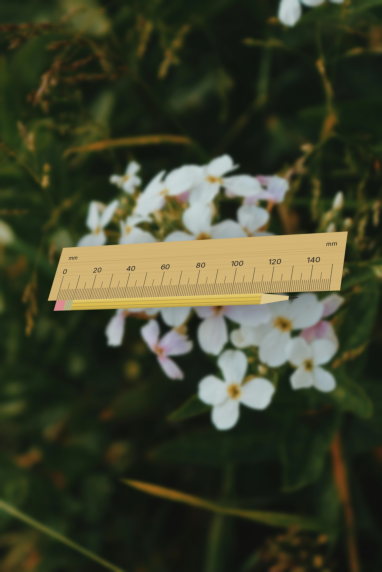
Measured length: 135 mm
